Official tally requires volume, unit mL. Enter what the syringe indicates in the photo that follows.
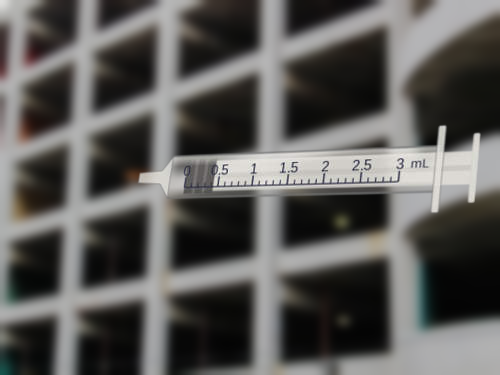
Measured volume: 0 mL
